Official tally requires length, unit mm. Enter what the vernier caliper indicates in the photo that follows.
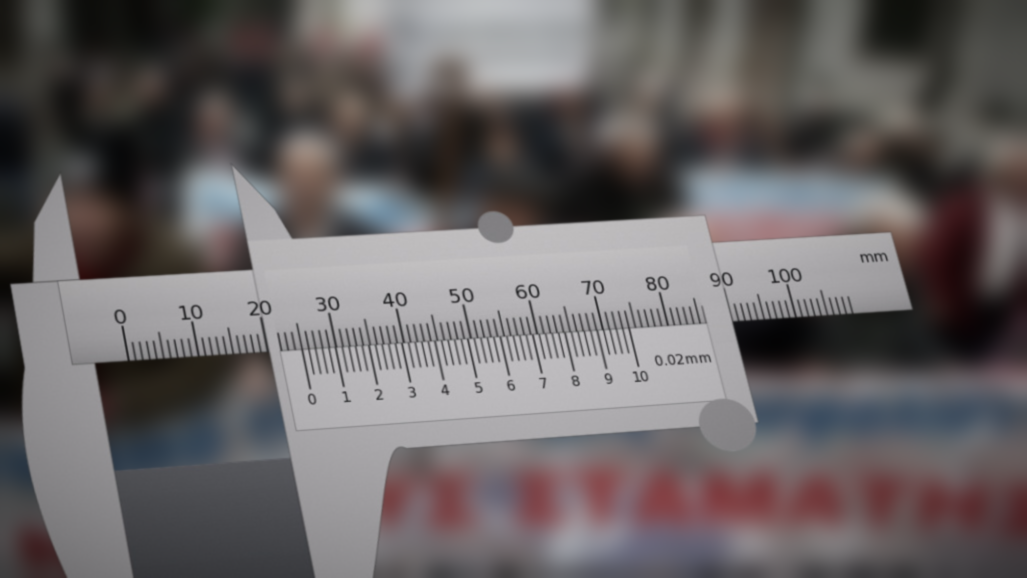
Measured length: 25.0 mm
